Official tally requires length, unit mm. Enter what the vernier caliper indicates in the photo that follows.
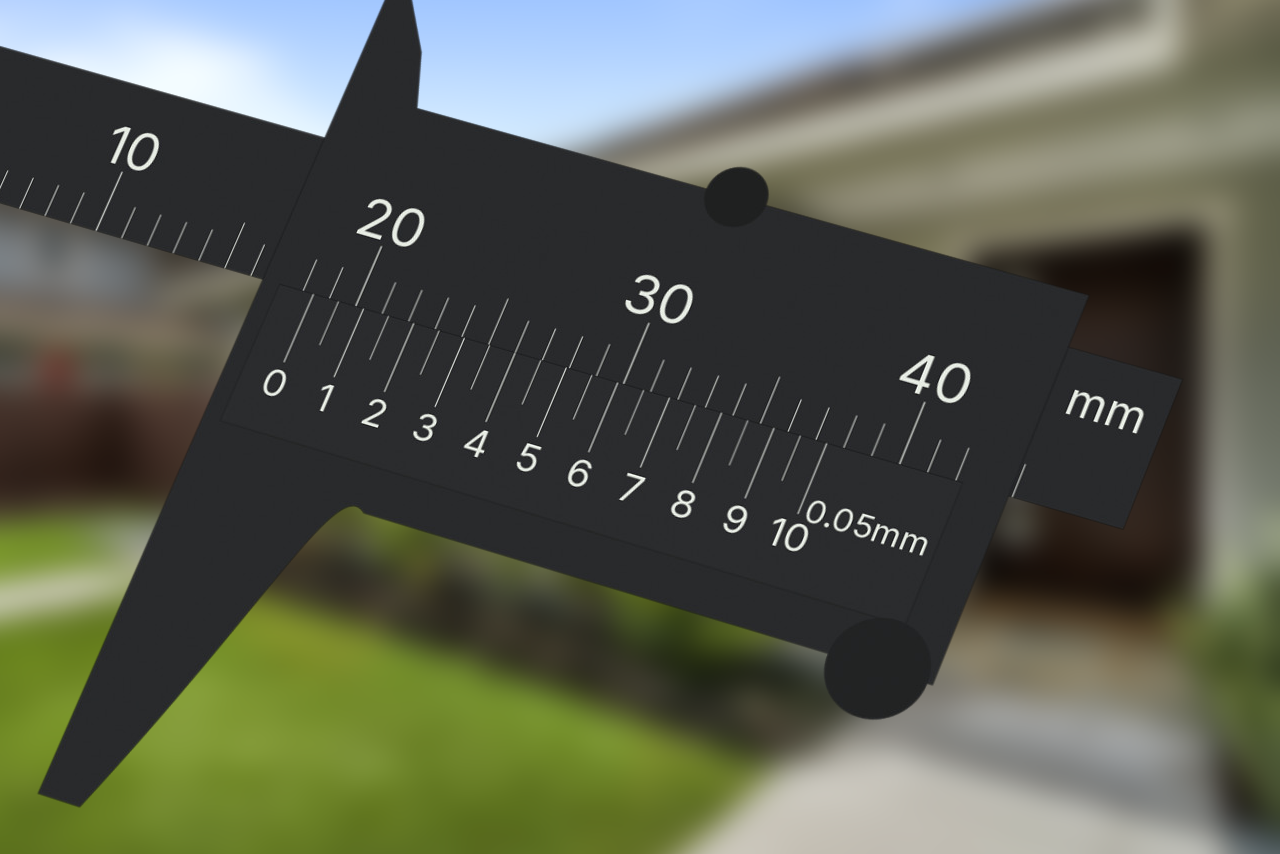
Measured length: 18.40 mm
